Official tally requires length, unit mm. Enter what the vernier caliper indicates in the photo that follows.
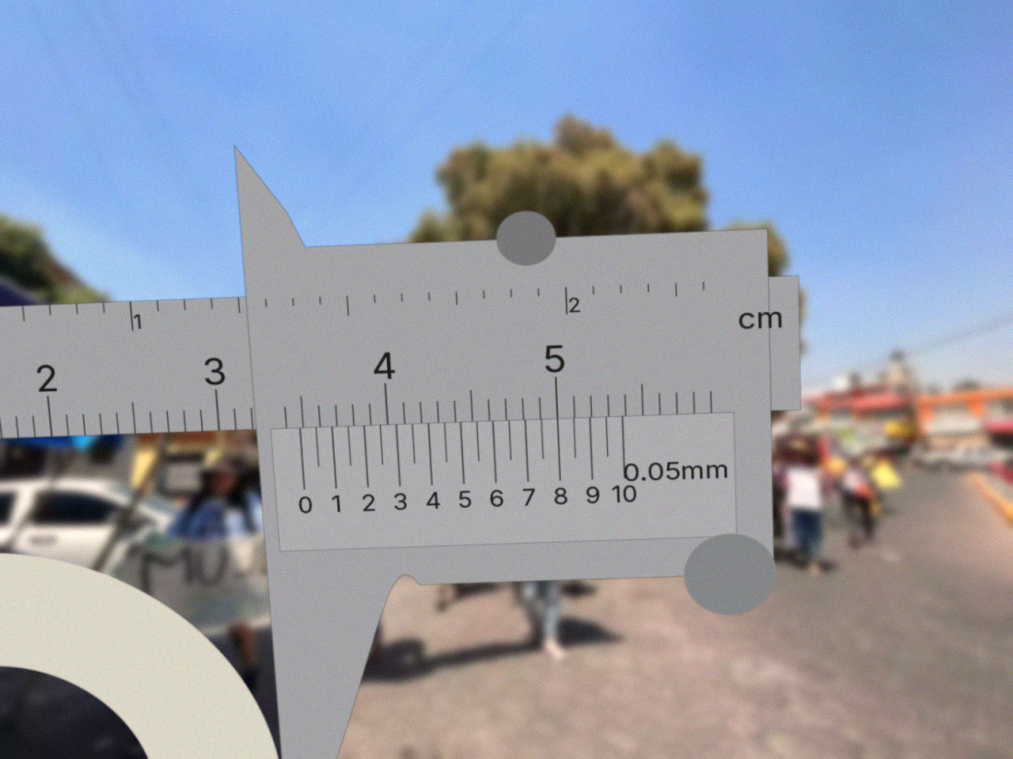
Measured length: 34.8 mm
